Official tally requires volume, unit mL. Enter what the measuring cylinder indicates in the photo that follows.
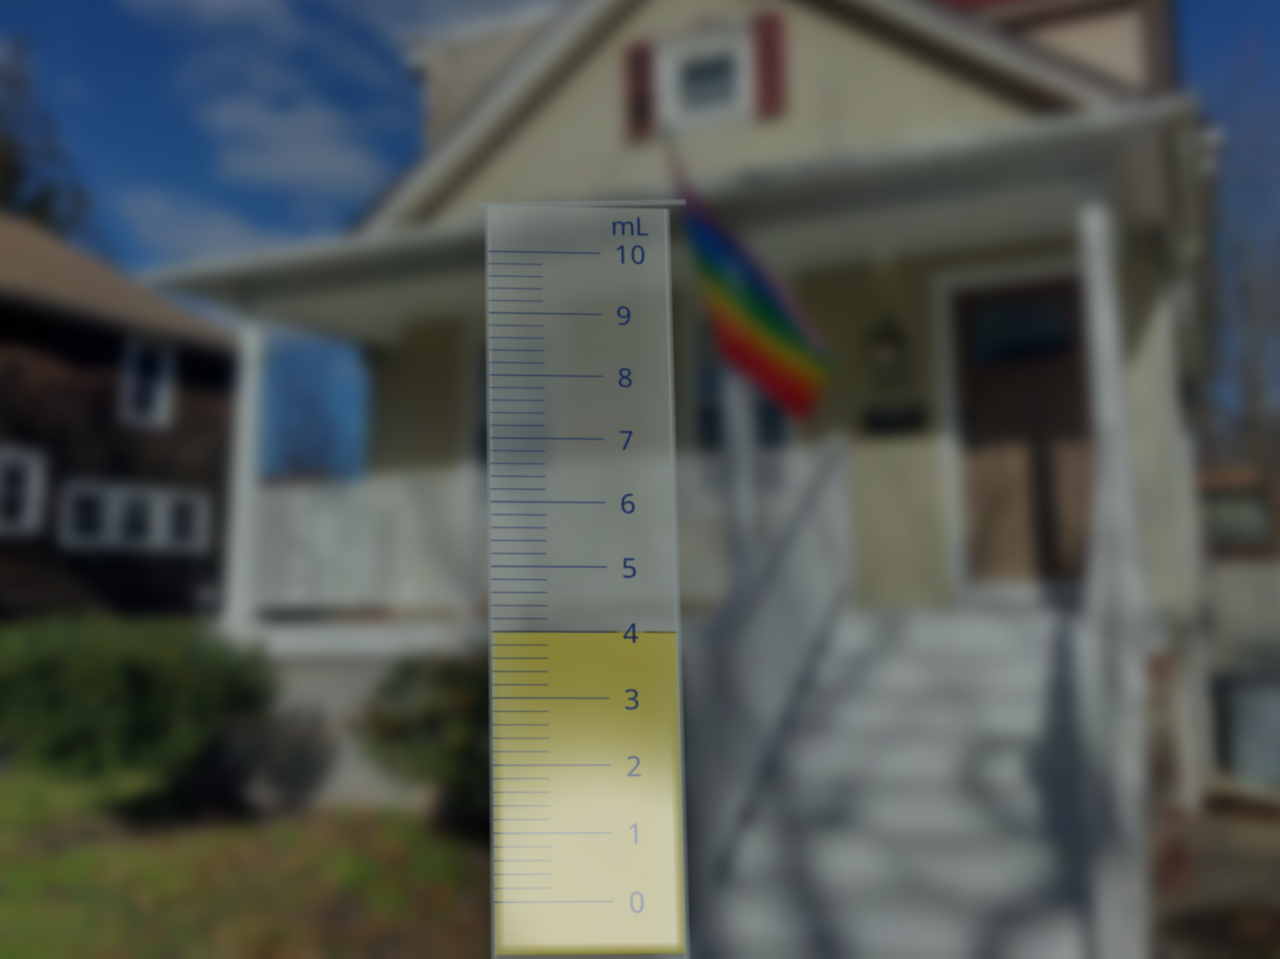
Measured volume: 4 mL
